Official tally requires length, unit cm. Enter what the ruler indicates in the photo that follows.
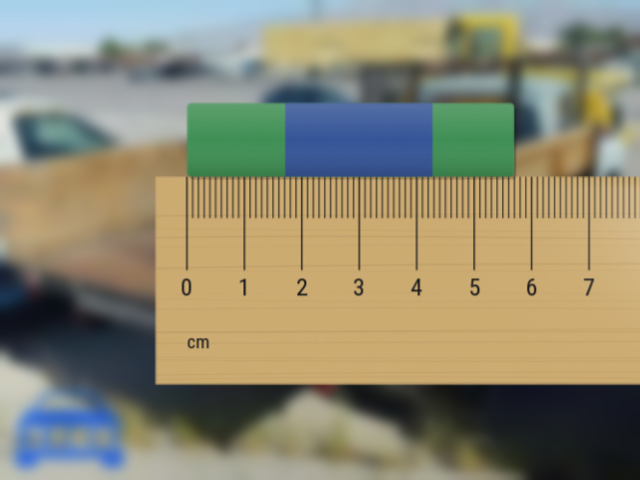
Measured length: 5.7 cm
